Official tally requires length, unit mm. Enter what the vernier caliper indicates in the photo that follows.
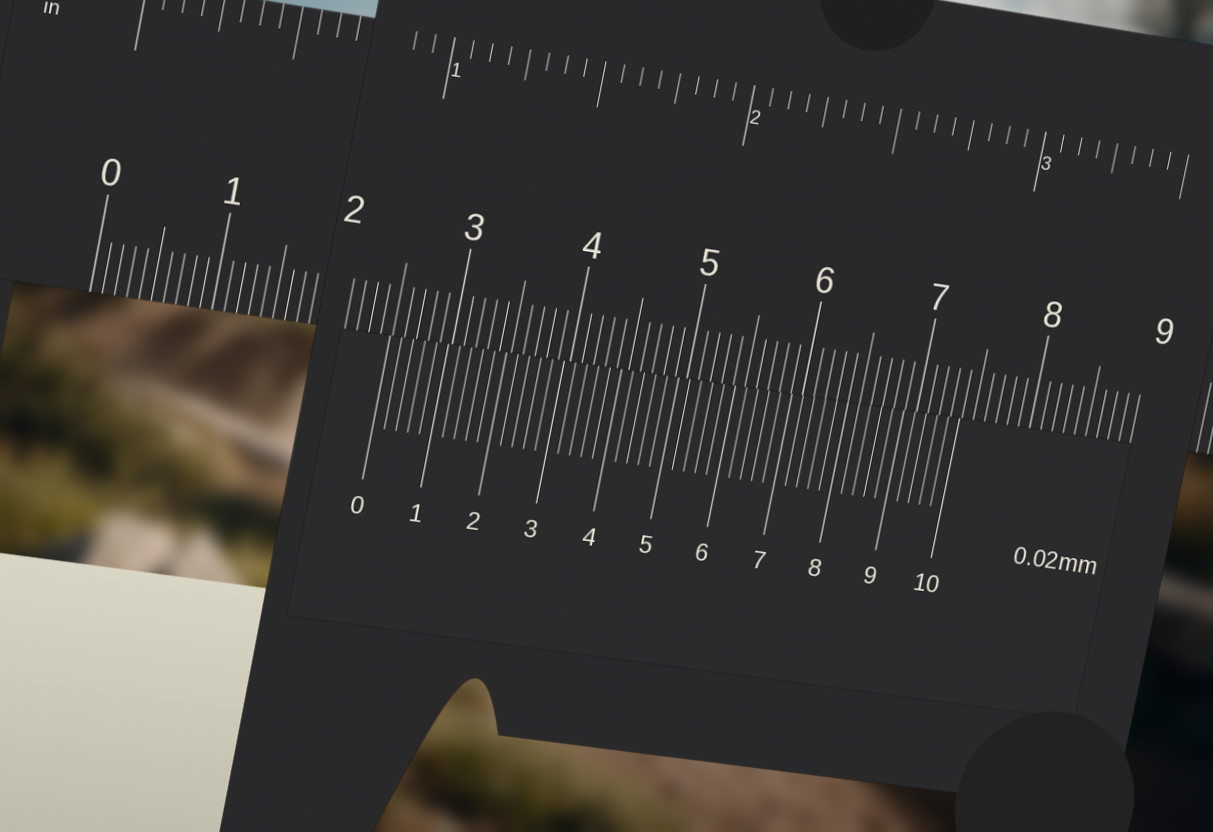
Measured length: 24.8 mm
